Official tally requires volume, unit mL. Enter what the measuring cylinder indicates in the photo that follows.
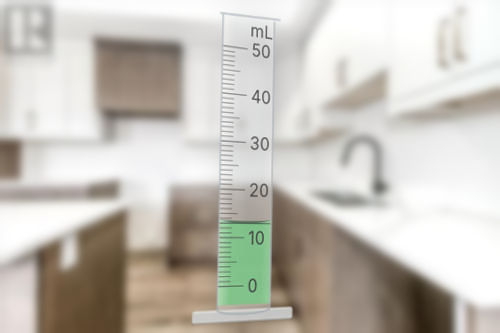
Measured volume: 13 mL
